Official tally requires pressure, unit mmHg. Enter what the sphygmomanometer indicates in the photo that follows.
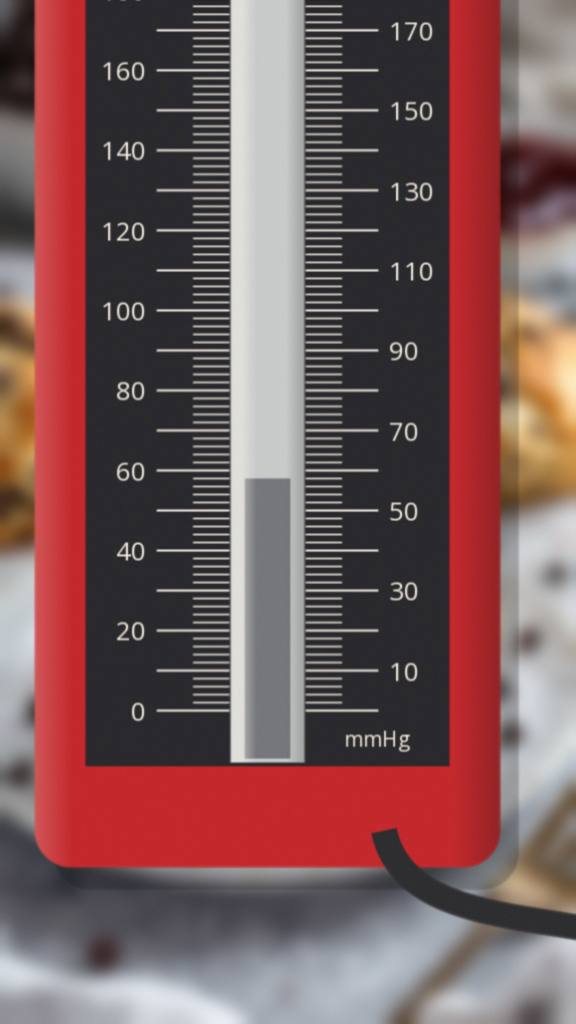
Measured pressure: 58 mmHg
